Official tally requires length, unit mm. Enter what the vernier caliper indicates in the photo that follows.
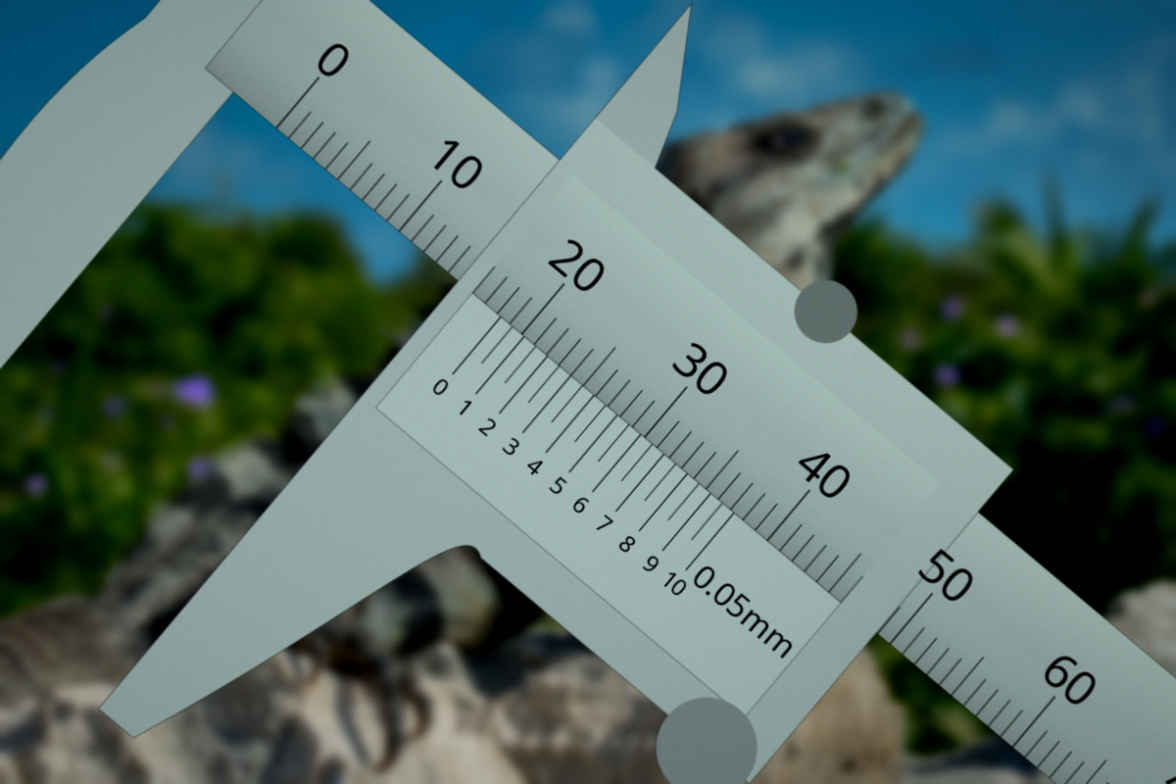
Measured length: 18.3 mm
